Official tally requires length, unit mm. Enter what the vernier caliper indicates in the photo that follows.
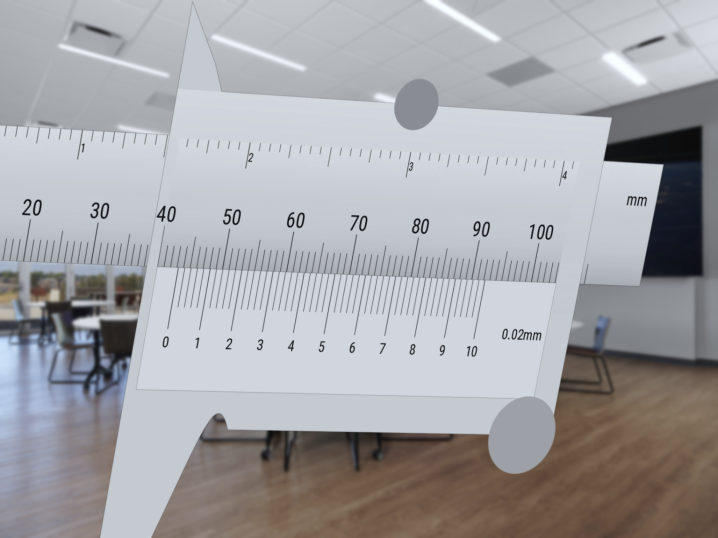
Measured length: 43.2 mm
